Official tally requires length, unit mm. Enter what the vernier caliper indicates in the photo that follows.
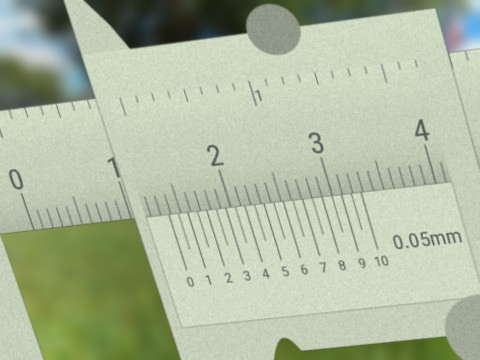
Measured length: 13.8 mm
